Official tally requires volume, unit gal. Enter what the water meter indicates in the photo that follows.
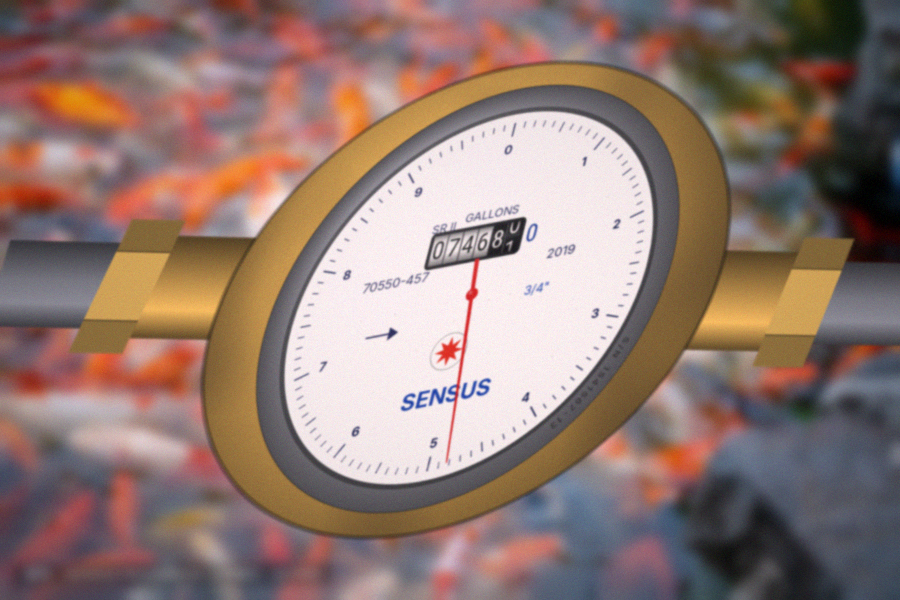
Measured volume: 746804.8 gal
